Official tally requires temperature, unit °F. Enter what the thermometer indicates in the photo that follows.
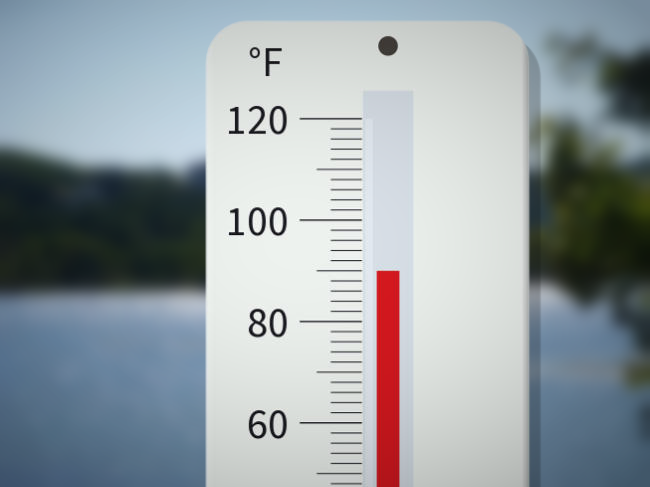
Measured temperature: 90 °F
